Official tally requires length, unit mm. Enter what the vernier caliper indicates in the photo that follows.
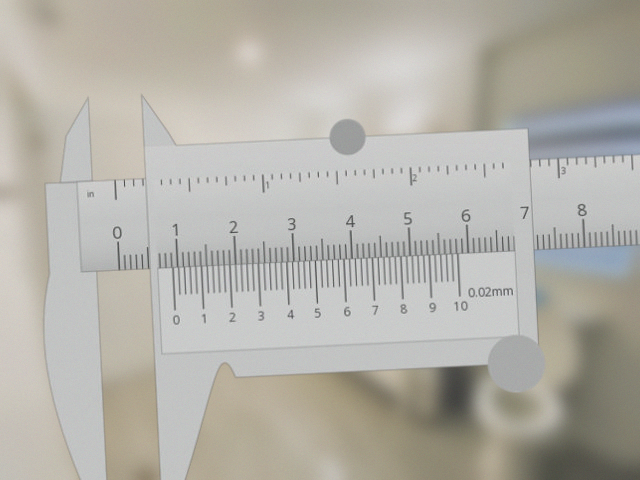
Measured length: 9.2 mm
